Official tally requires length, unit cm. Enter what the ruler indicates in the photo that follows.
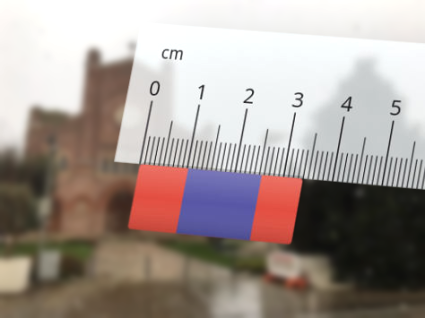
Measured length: 3.4 cm
